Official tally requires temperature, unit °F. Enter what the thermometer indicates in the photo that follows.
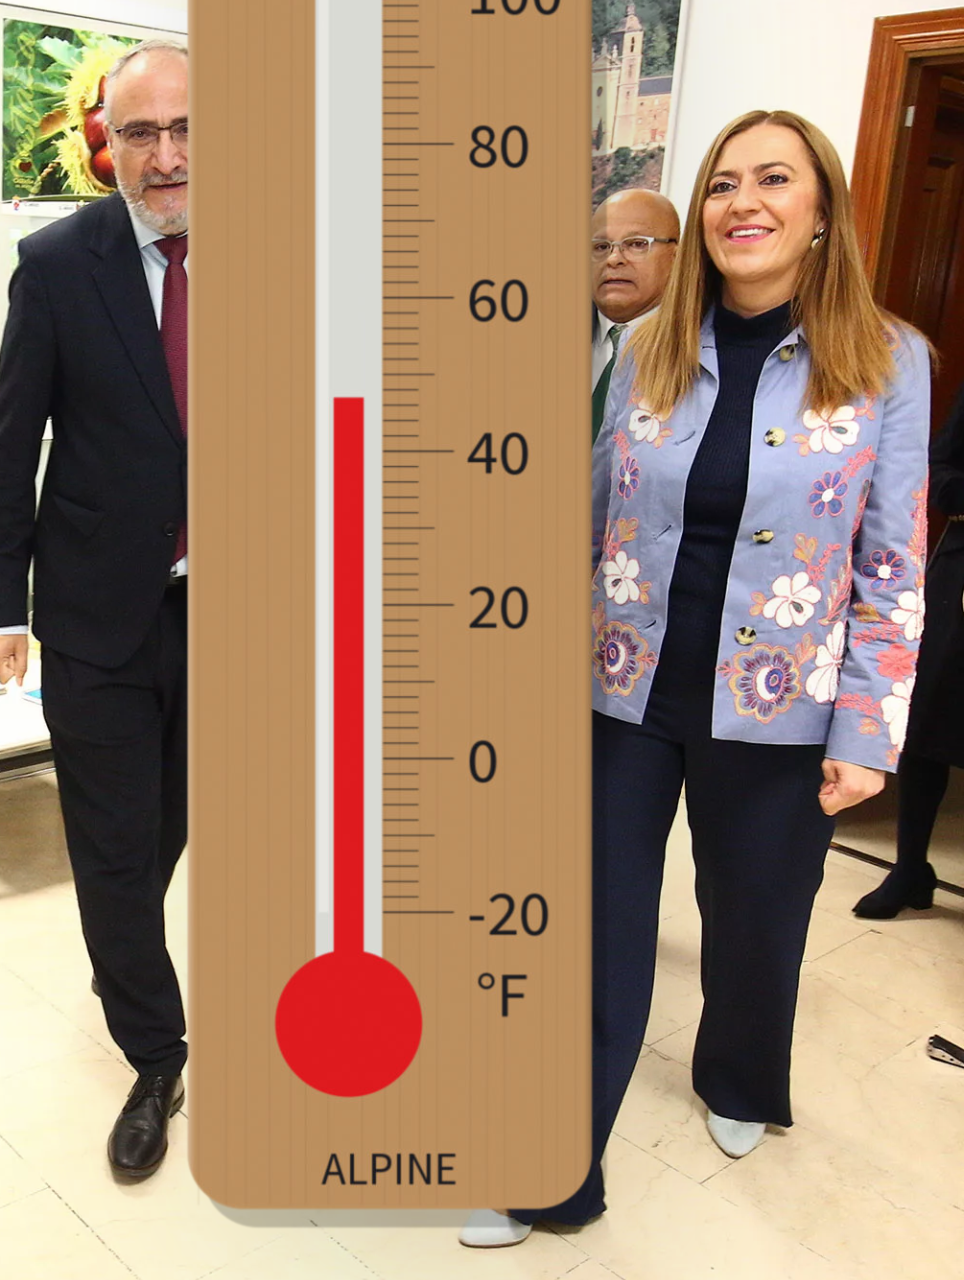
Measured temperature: 47 °F
